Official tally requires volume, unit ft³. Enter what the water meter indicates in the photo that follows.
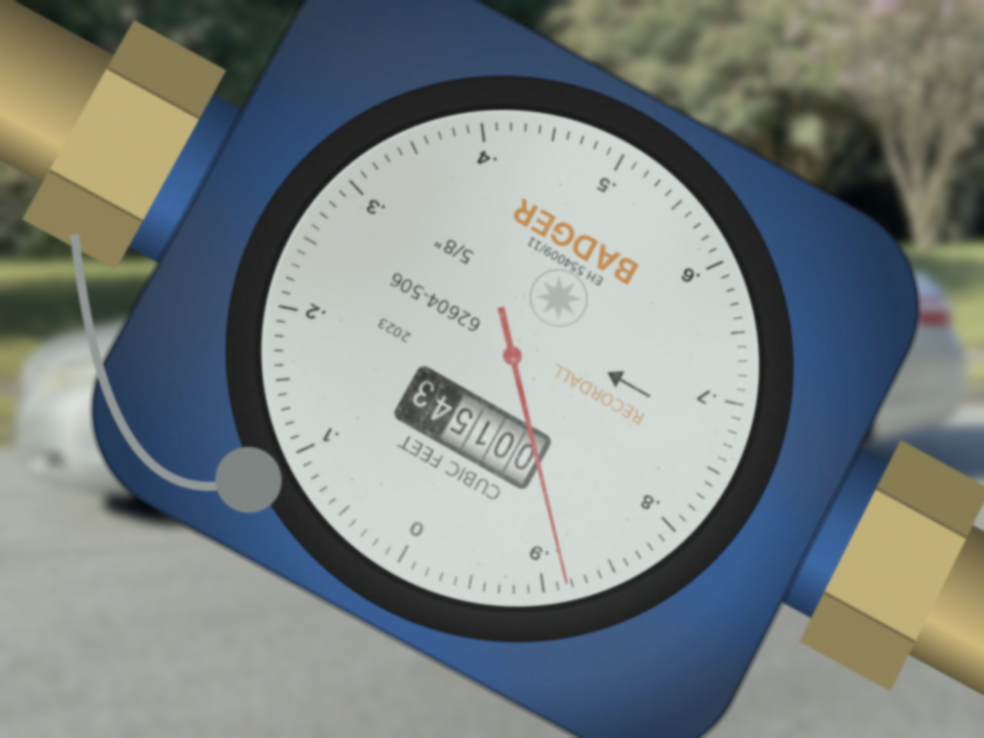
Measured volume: 1542.88 ft³
